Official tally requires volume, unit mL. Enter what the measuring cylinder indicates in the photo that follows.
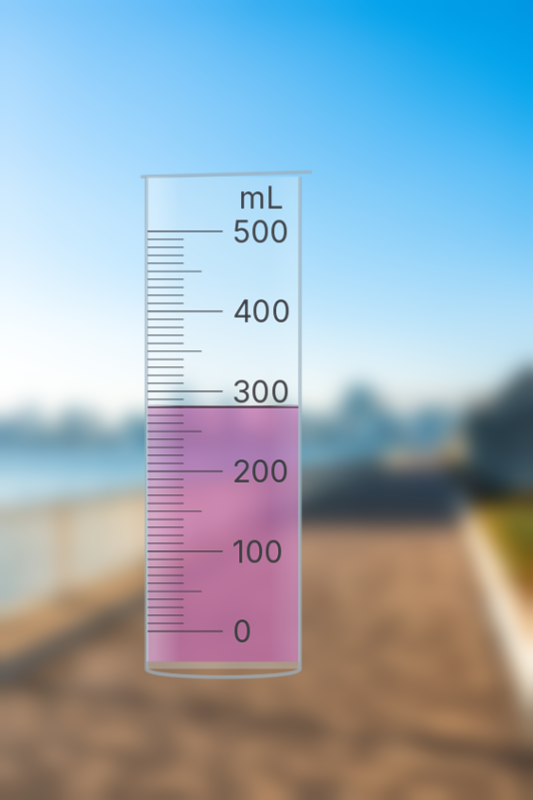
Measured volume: 280 mL
